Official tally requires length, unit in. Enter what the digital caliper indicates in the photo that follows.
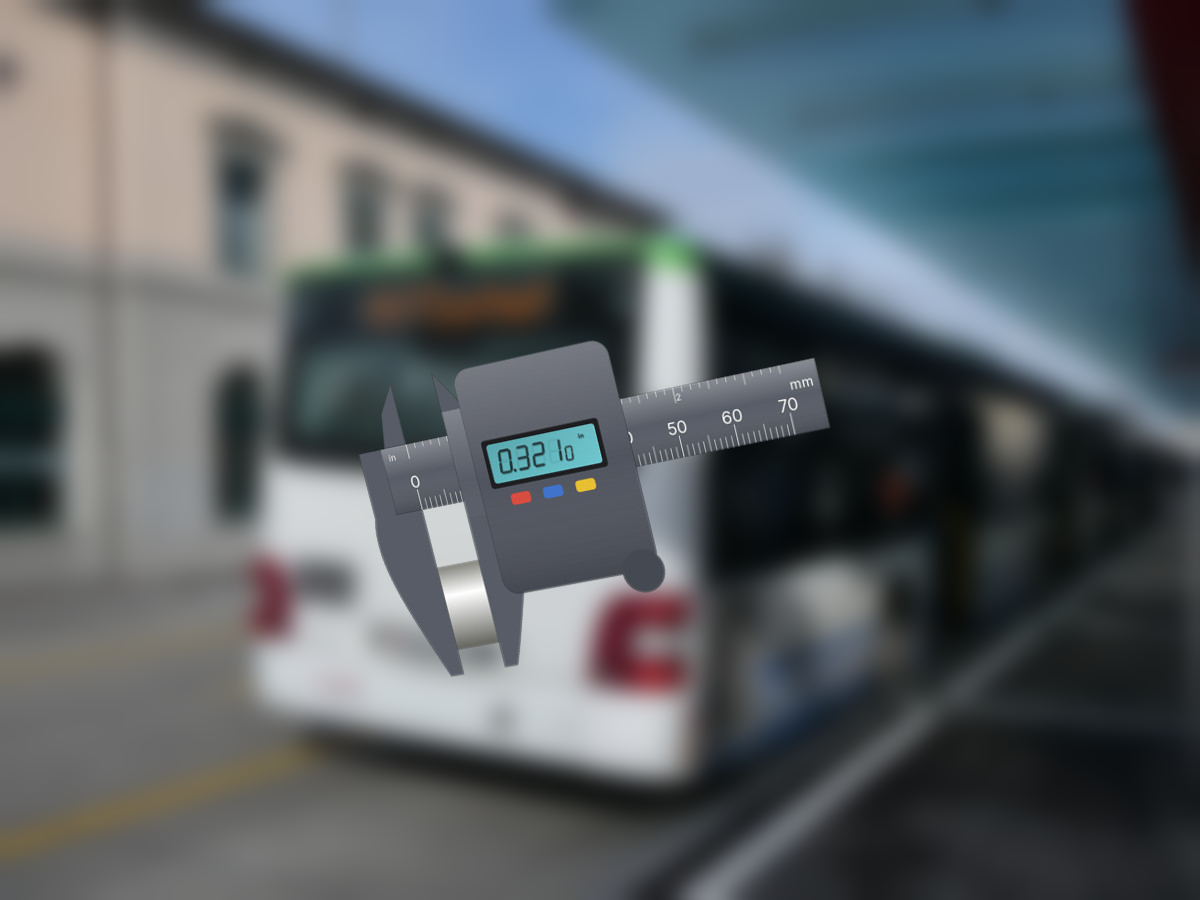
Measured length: 0.3210 in
